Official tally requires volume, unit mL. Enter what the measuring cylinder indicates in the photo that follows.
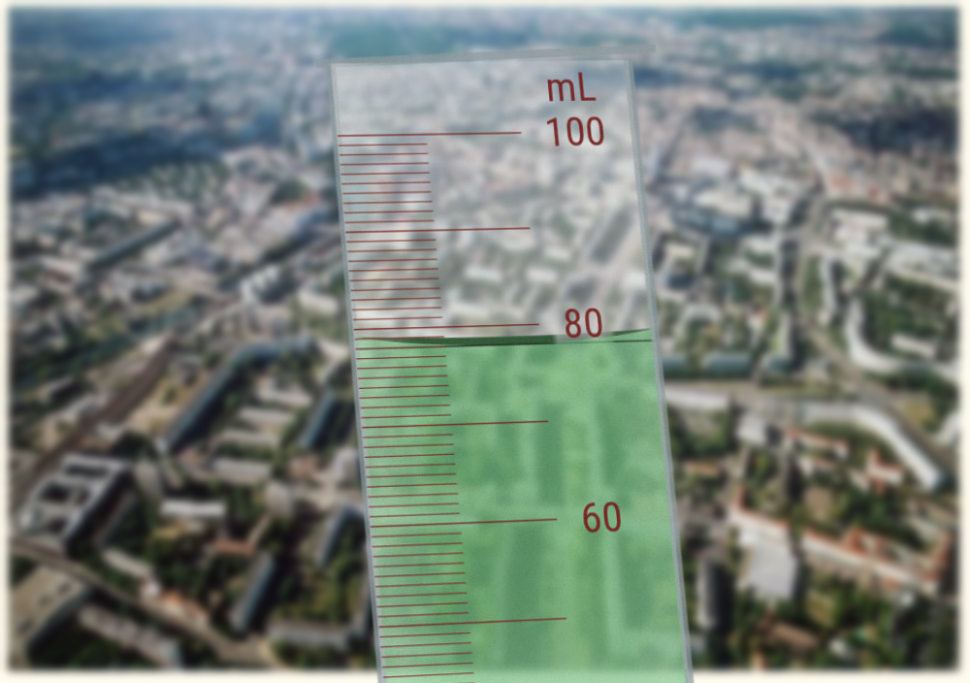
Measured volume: 78 mL
